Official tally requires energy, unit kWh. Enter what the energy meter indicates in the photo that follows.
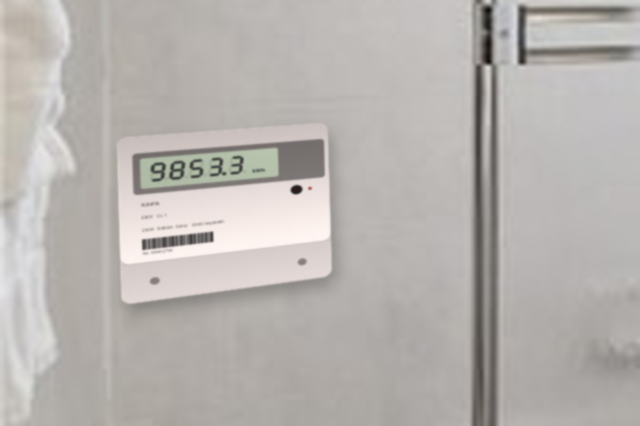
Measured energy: 9853.3 kWh
